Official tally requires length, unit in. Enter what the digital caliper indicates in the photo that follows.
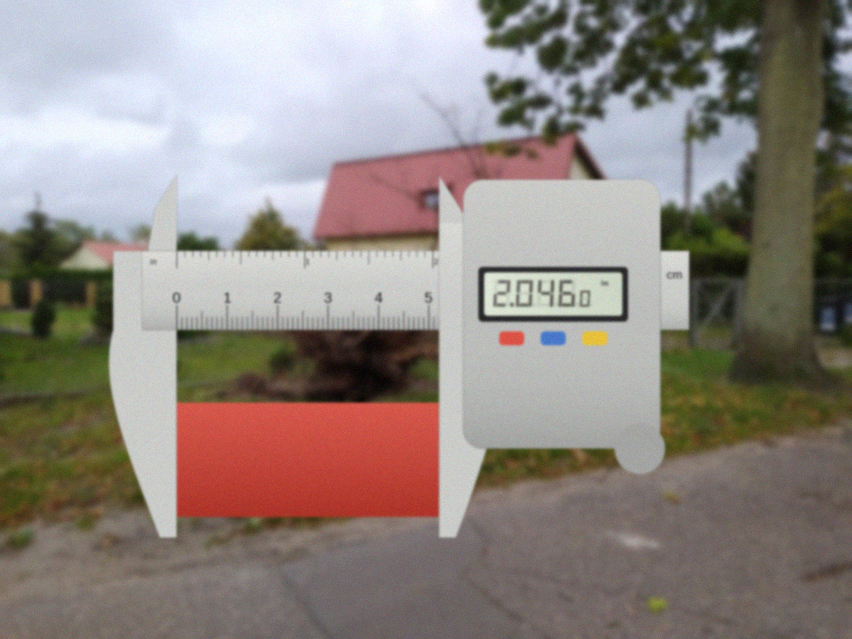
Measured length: 2.0460 in
